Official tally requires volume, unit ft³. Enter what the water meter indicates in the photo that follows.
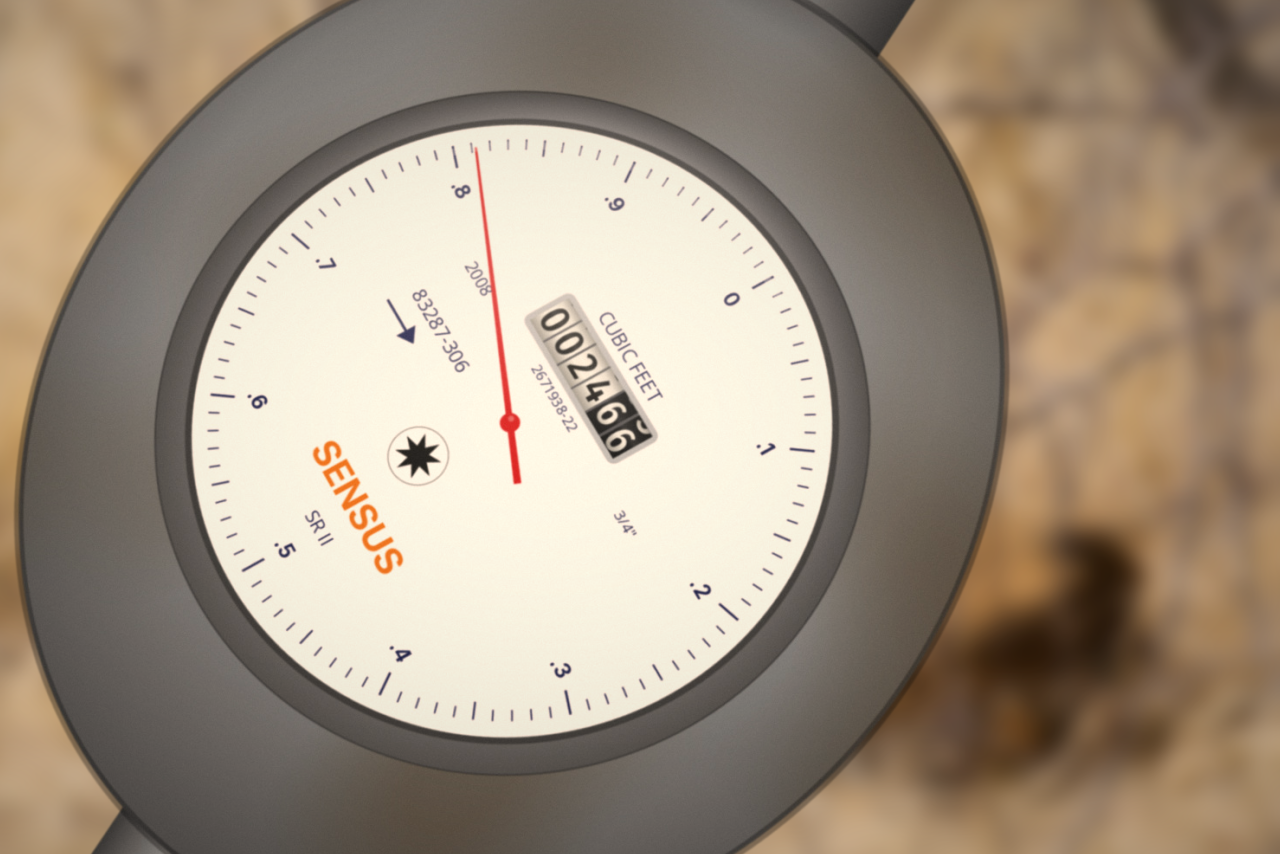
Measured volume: 2465.81 ft³
